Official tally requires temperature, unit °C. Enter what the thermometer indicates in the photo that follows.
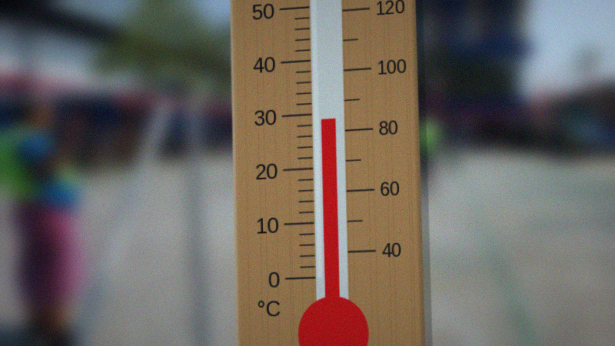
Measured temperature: 29 °C
